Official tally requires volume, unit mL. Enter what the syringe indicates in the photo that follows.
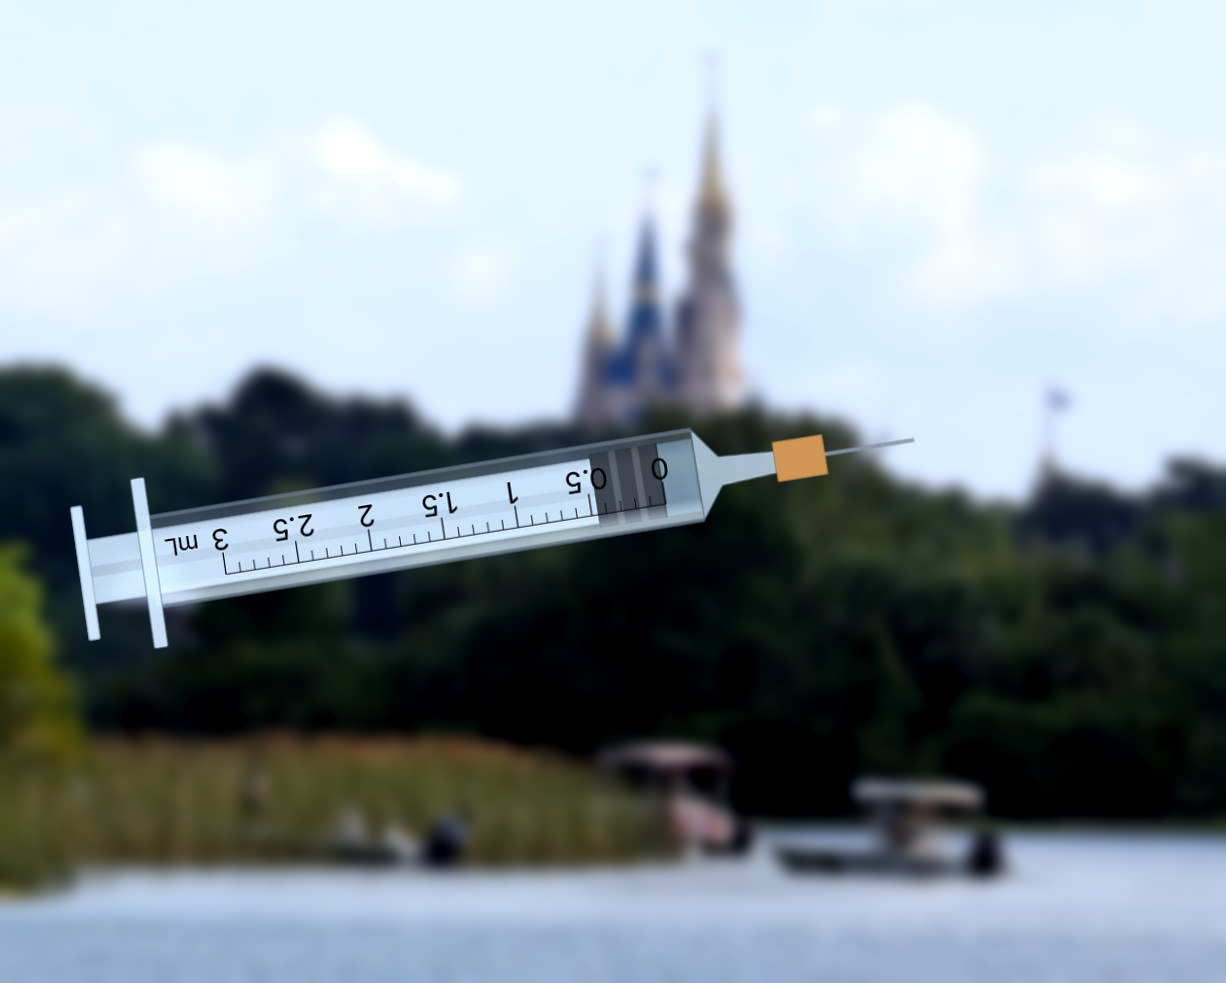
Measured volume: 0 mL
